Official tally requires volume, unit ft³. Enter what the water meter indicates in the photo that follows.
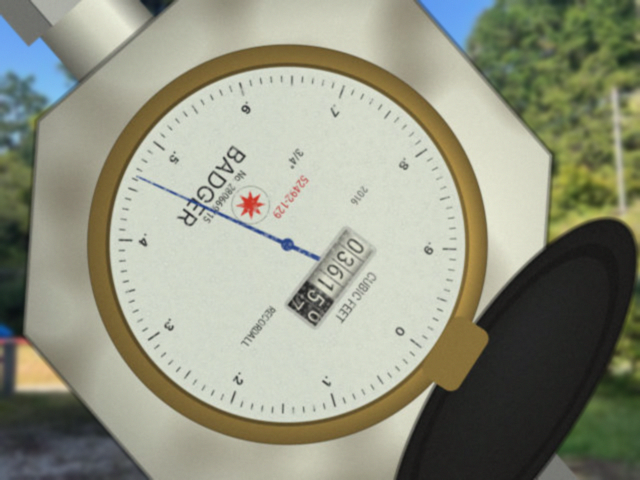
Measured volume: 36156.46 ft³
